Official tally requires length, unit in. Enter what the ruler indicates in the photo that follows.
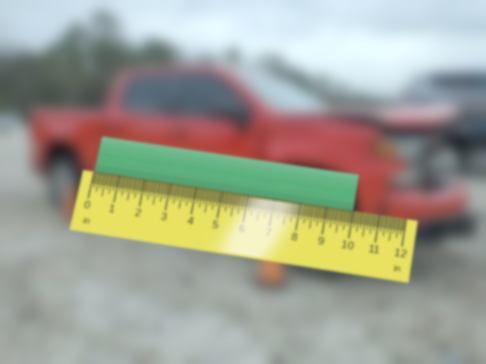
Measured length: 10 in
